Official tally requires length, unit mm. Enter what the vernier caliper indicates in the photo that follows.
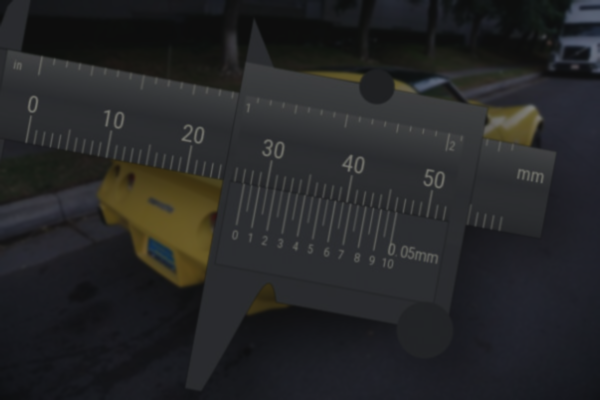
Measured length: 27.2 mm
